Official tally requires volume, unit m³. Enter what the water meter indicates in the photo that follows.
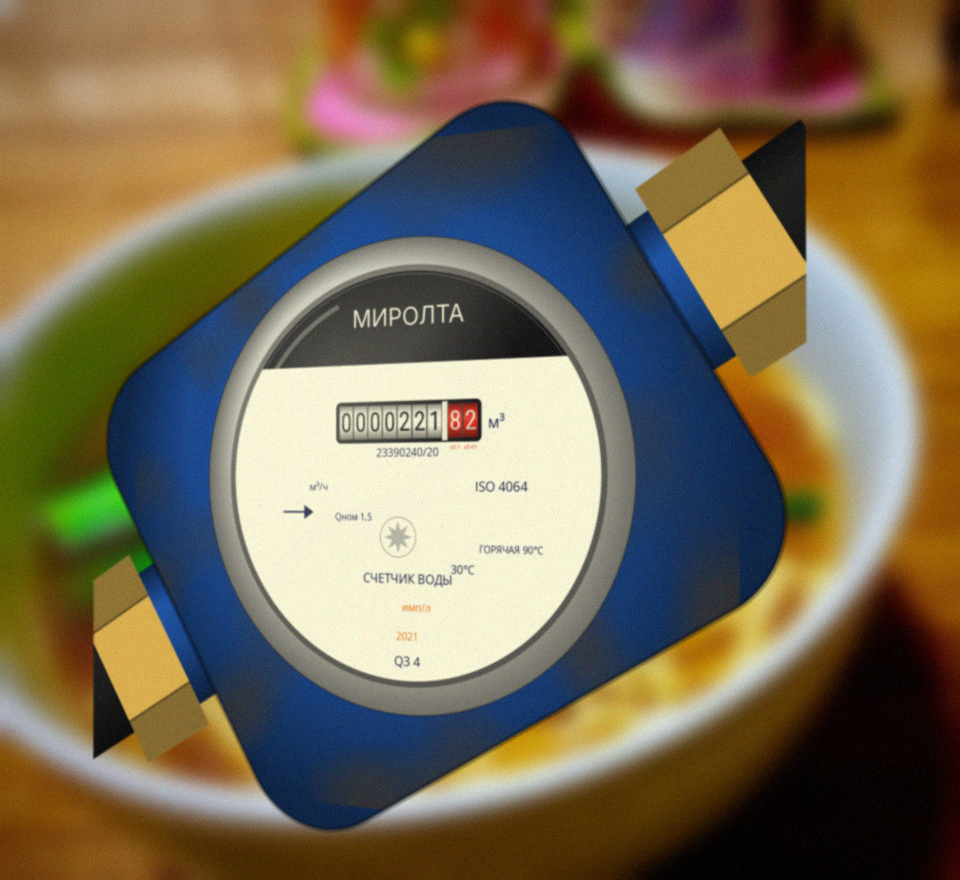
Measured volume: 221.82 m³
